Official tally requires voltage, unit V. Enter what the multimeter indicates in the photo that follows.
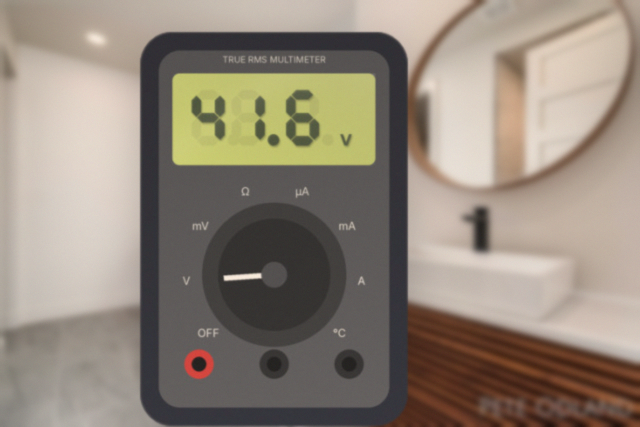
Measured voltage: 41.6 V
